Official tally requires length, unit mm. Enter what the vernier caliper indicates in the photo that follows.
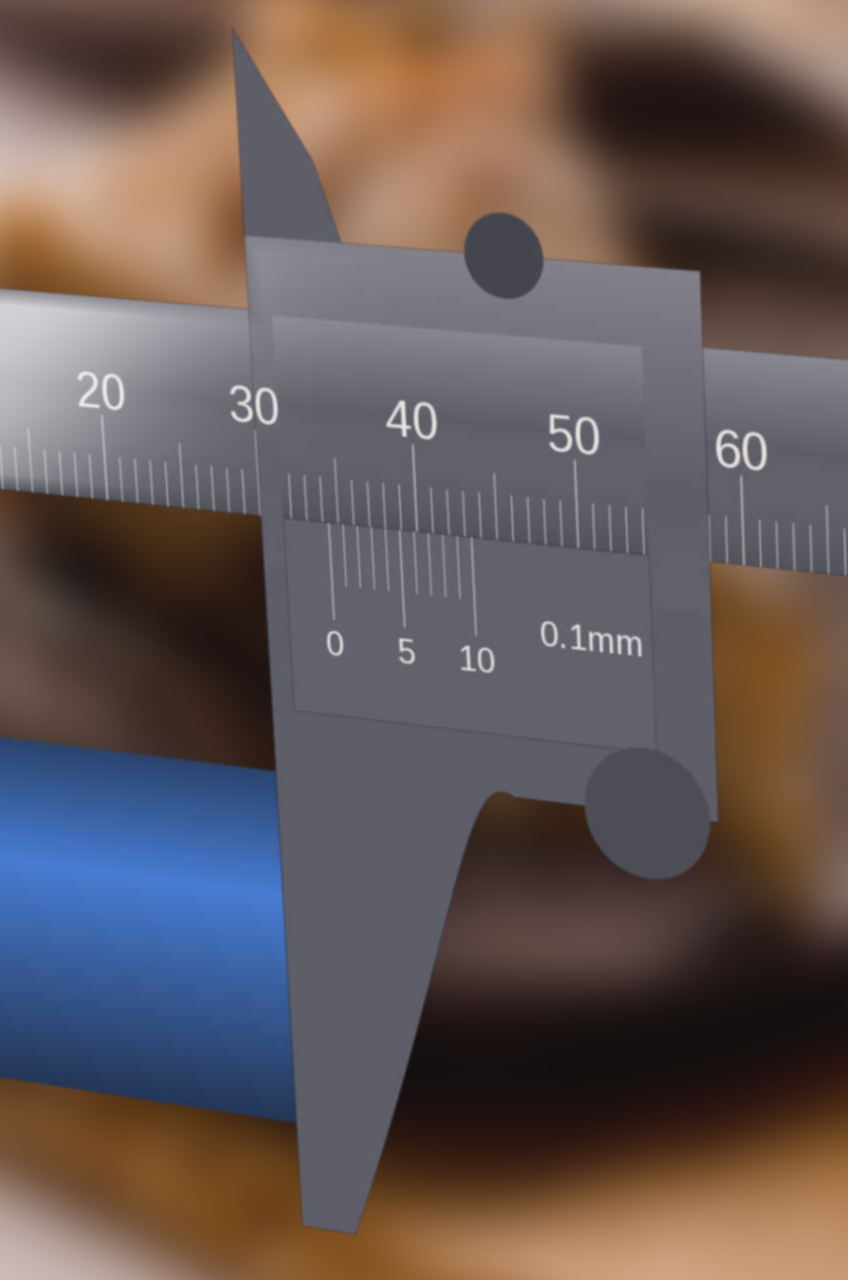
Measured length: 34.4 mm
